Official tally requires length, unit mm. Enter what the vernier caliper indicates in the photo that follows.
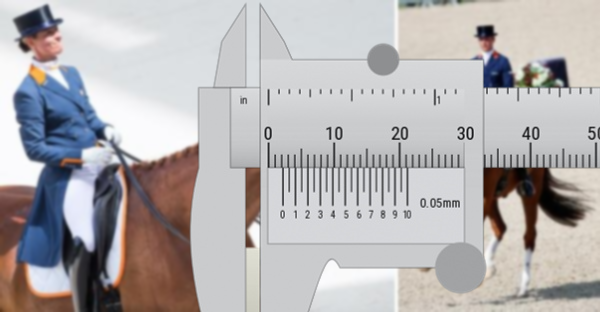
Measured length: 2.2 mm
